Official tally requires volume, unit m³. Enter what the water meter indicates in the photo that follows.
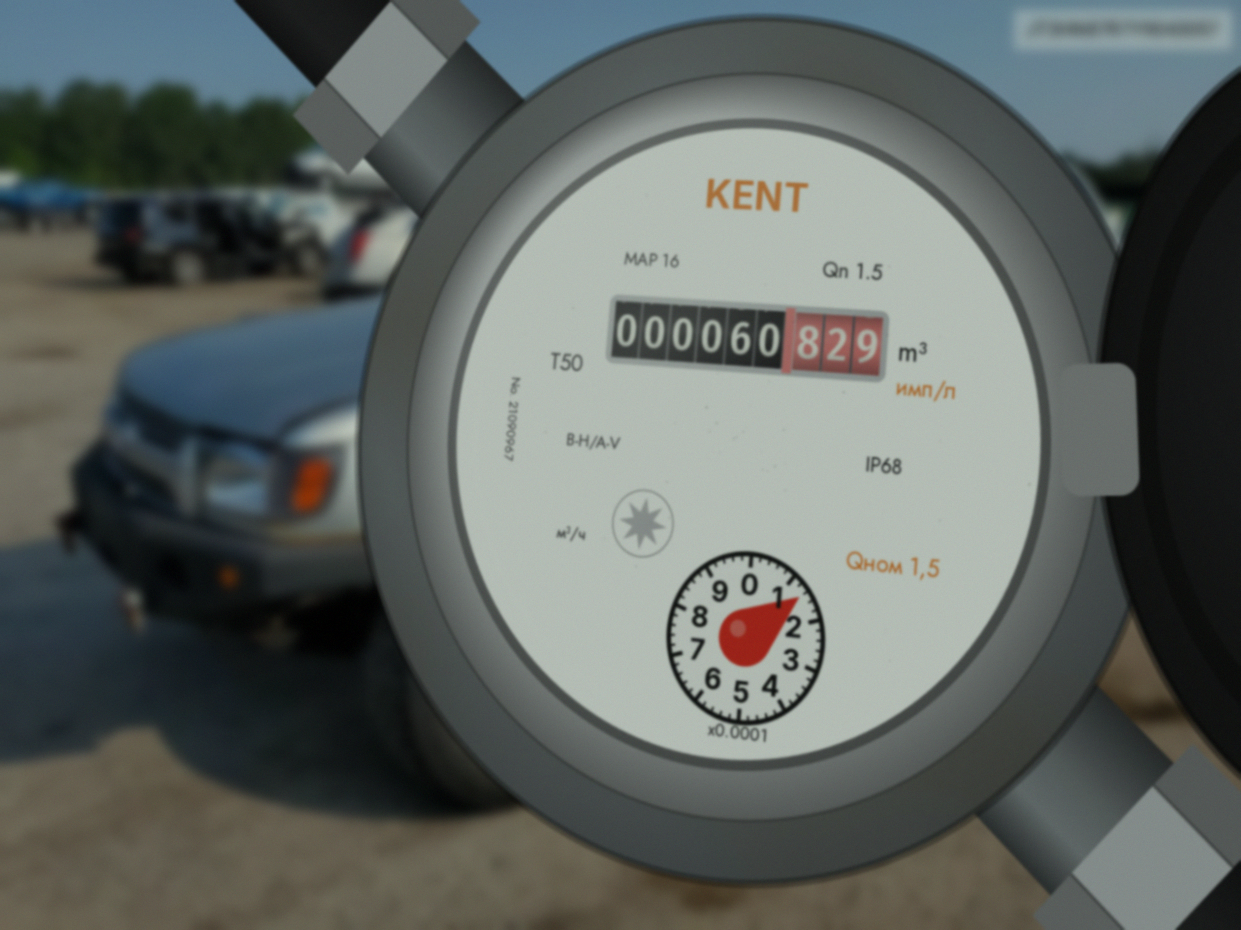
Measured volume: 60.8291 m³
